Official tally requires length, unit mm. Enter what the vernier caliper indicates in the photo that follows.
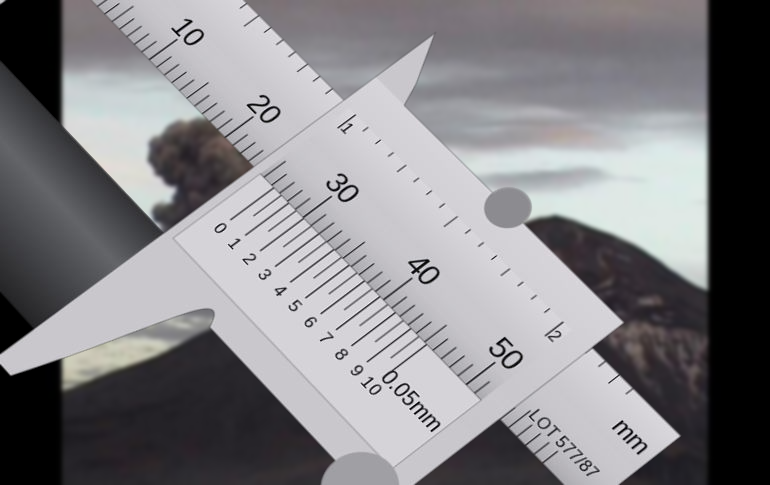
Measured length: 26.3 mm
